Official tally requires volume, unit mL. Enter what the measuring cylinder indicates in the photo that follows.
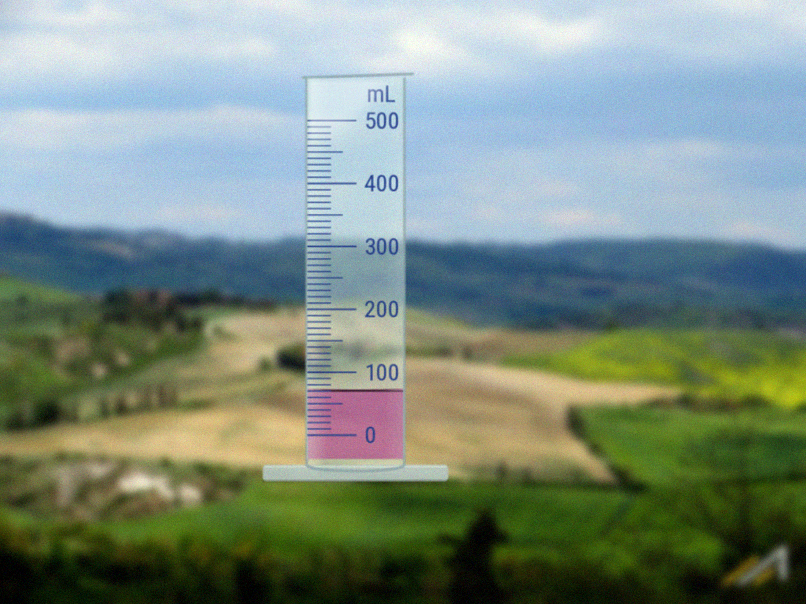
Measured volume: 70 mL
